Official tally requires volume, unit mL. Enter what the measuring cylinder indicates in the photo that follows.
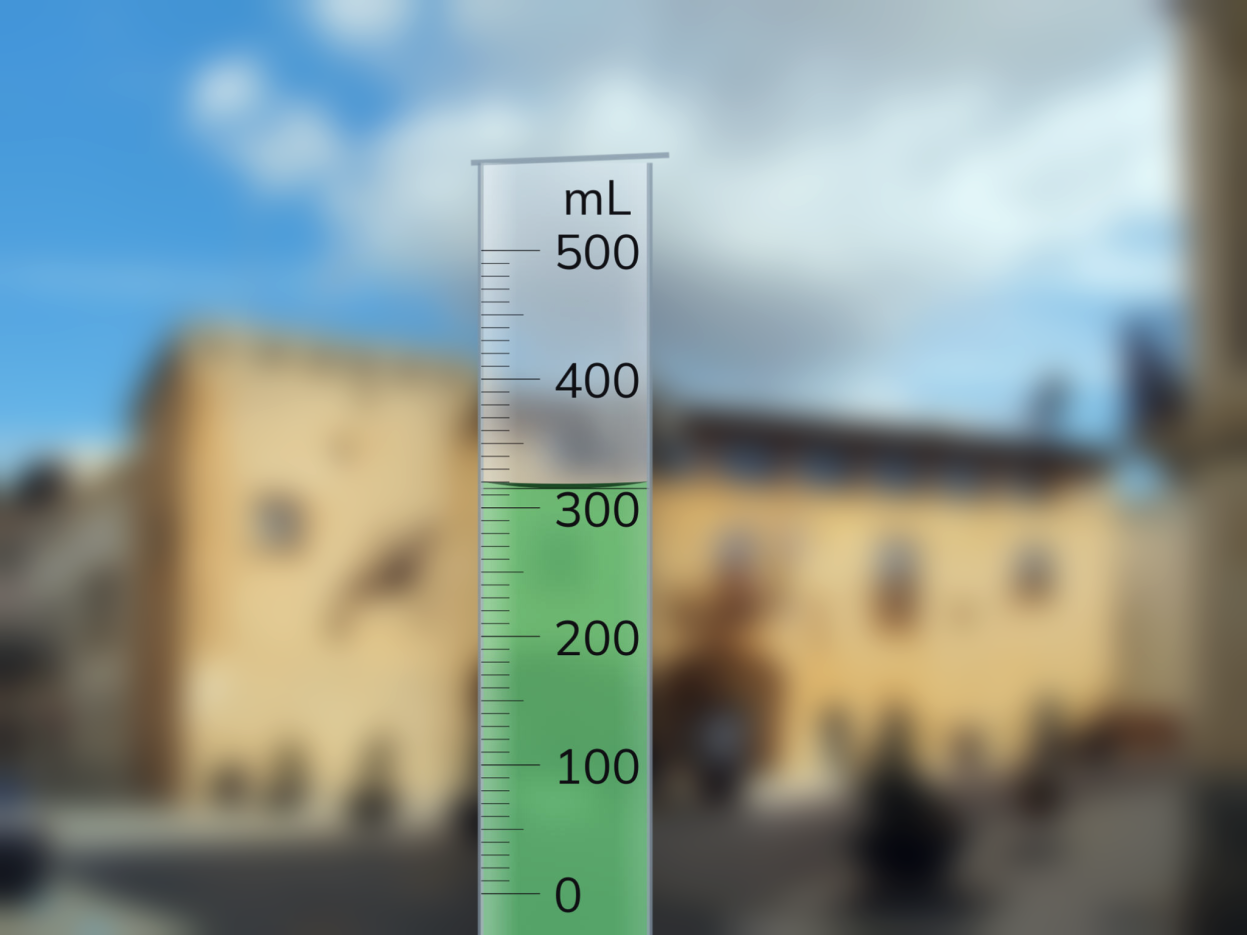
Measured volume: 315 mL
